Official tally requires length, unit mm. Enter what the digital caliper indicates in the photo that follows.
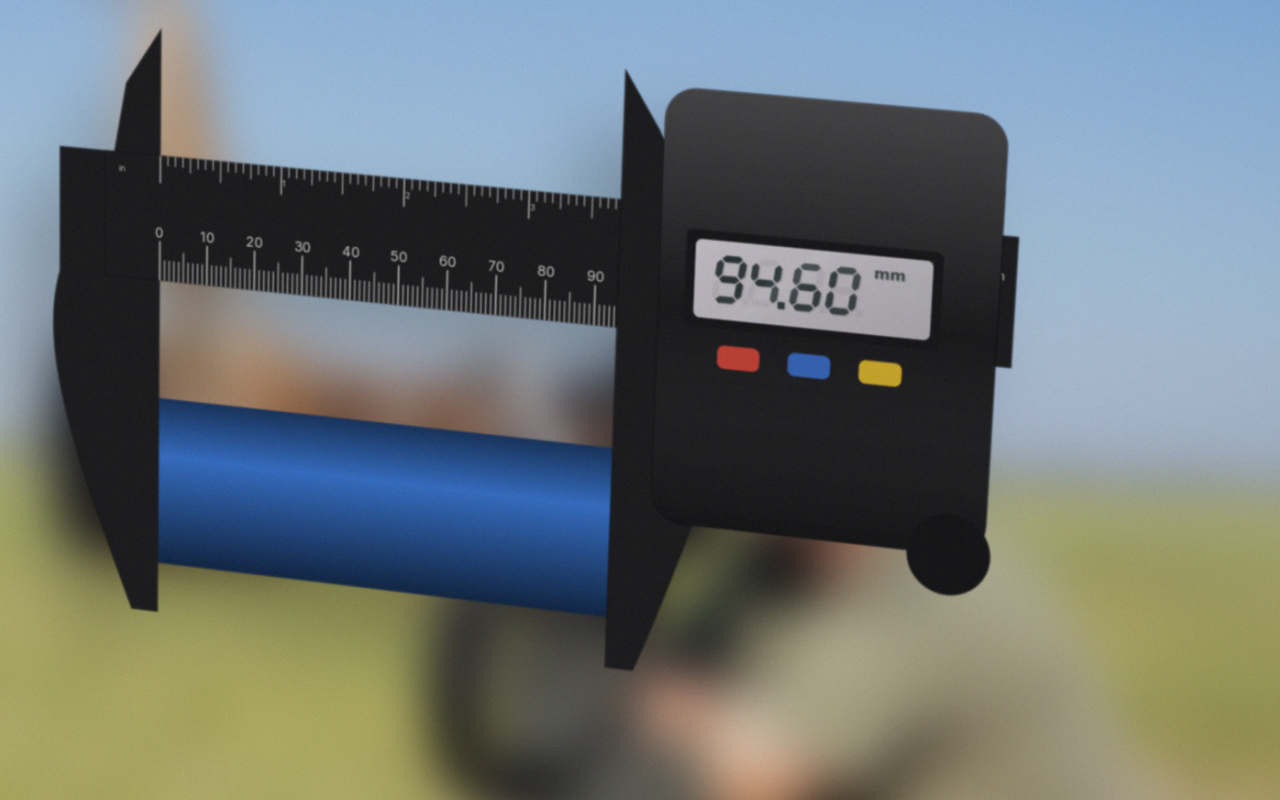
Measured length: 94.60 mm
